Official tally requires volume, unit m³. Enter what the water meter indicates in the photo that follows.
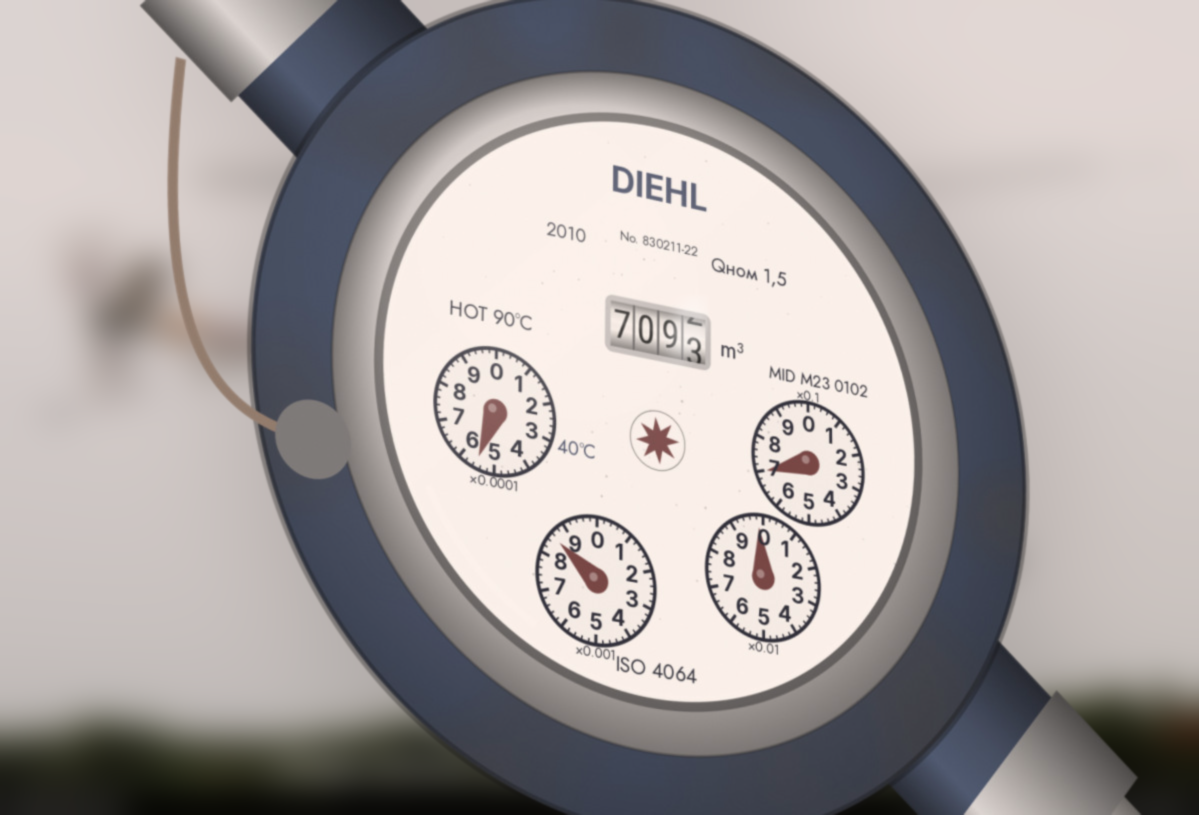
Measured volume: 7092.6985 m³
